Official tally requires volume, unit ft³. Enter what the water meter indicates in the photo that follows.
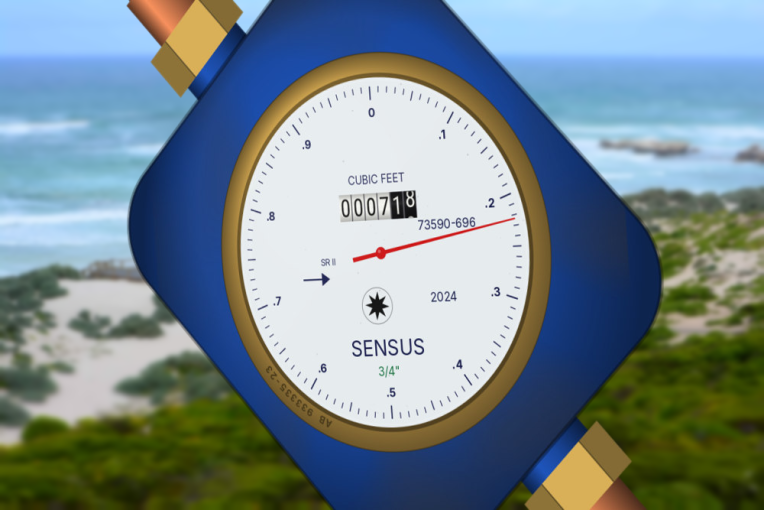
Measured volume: 718.22 ft³
